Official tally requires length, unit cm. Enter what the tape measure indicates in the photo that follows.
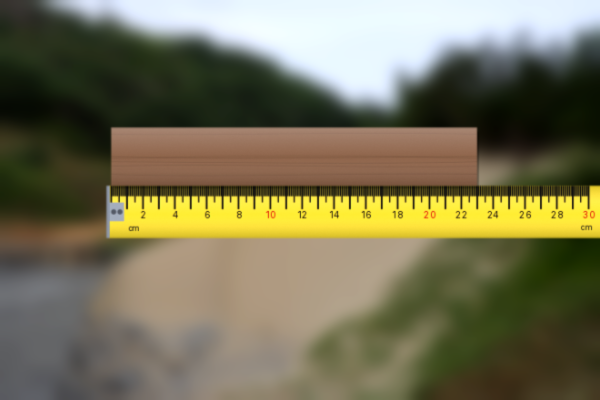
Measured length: 23 cm
